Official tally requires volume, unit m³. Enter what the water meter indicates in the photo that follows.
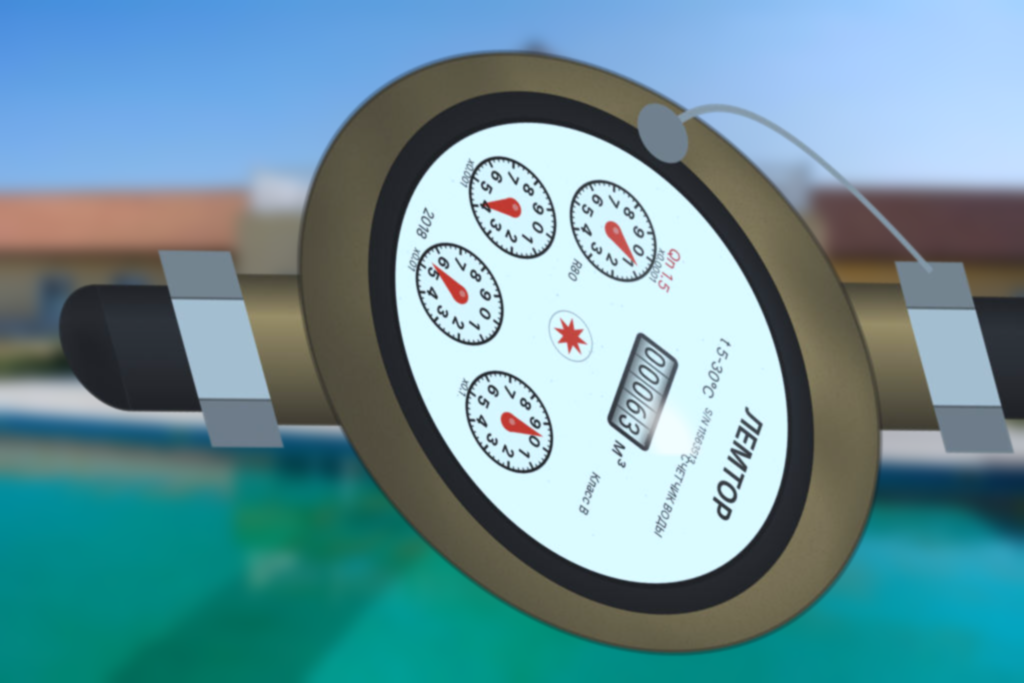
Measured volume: 62.9540 m³
